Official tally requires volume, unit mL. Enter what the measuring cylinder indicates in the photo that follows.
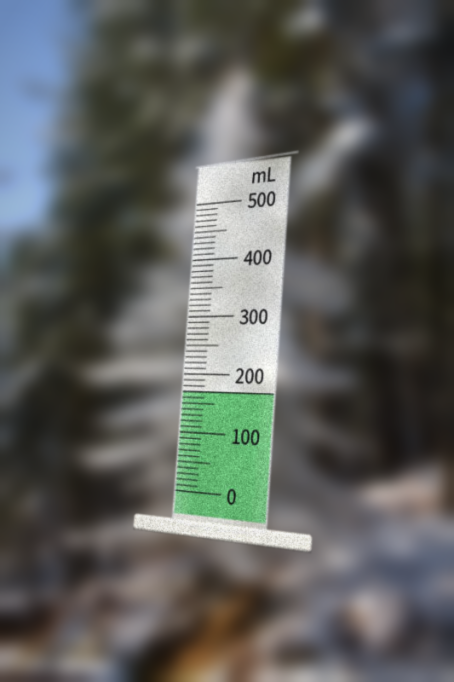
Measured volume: 170 mL
